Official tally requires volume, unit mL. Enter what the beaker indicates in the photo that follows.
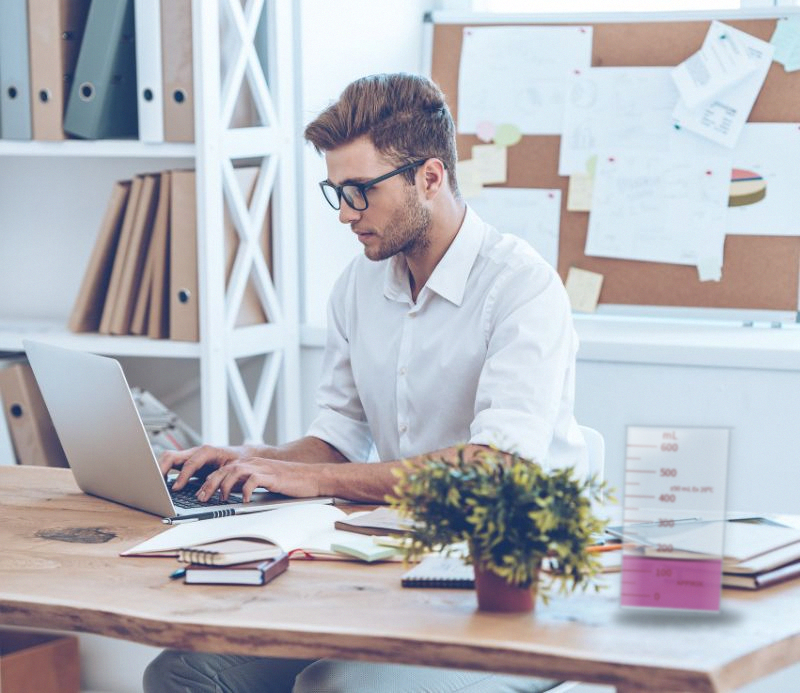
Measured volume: 150 mL
